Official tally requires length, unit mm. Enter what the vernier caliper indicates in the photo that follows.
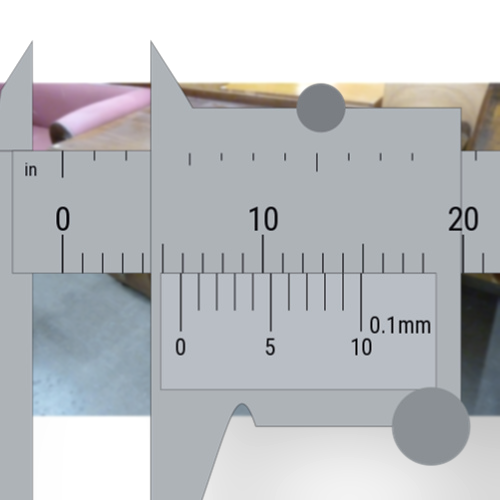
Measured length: 5.9 mm
